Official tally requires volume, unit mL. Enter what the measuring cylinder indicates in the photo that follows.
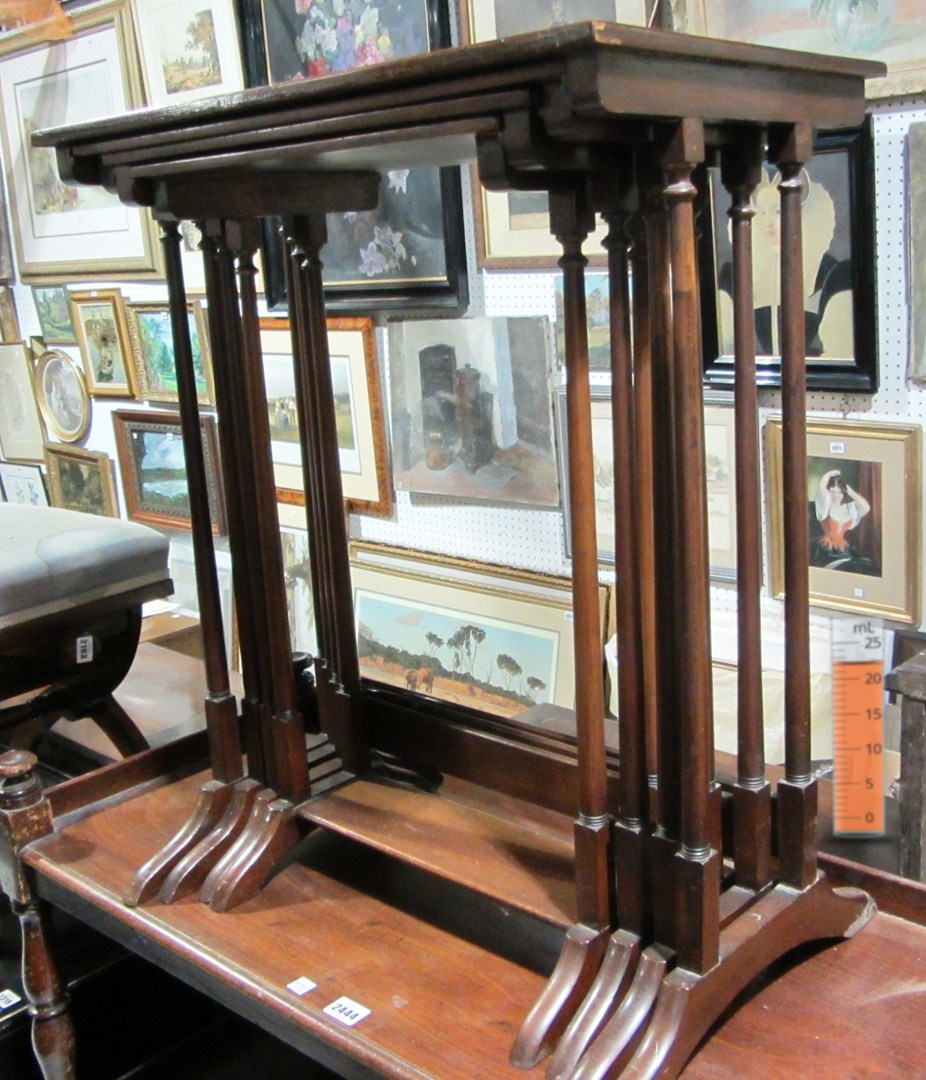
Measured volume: 22 mL
